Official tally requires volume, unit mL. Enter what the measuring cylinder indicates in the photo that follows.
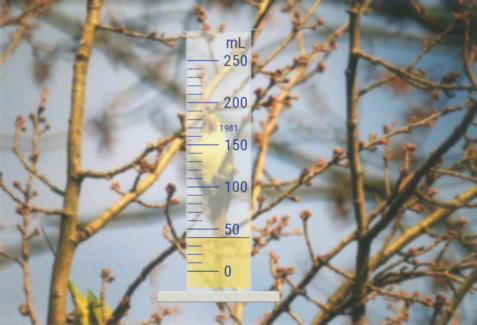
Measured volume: 40 mL
